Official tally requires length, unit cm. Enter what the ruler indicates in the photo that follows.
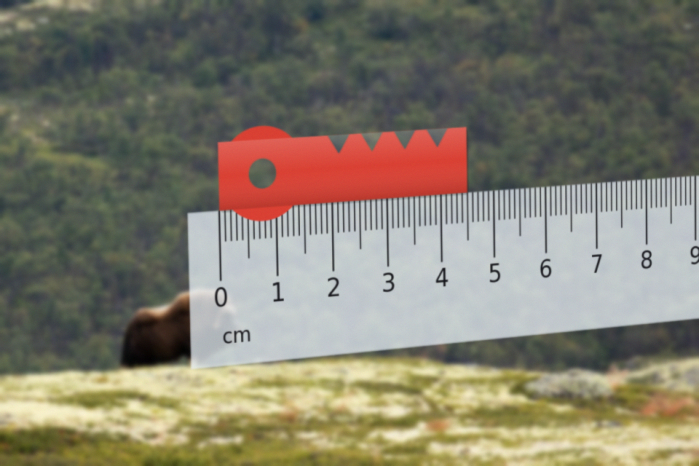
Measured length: 4.5 cm
